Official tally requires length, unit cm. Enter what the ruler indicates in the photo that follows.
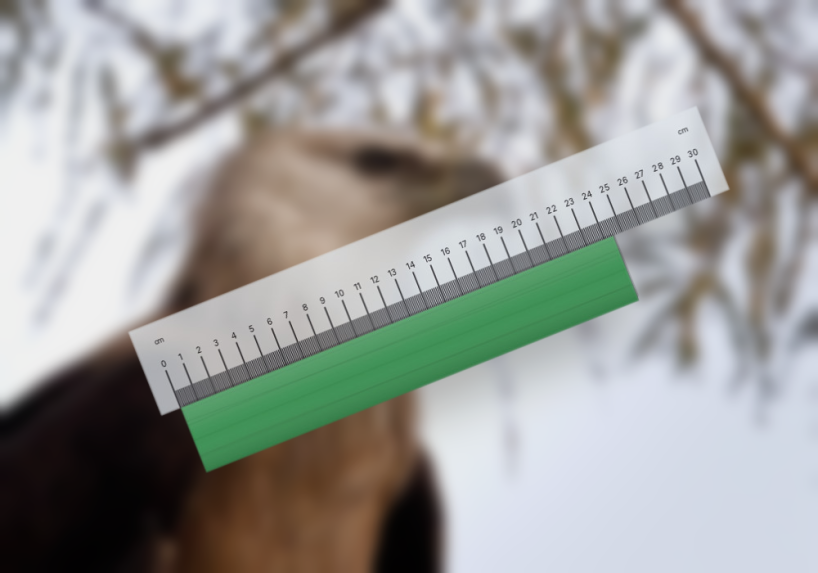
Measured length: 24.5 cm
